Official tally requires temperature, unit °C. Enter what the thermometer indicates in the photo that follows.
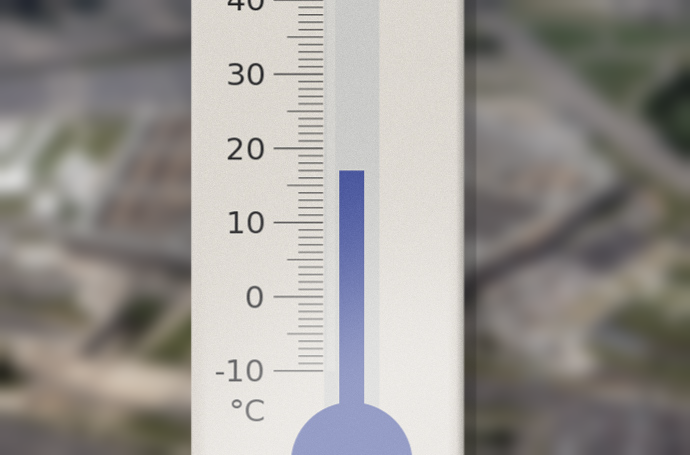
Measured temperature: 17 °C
